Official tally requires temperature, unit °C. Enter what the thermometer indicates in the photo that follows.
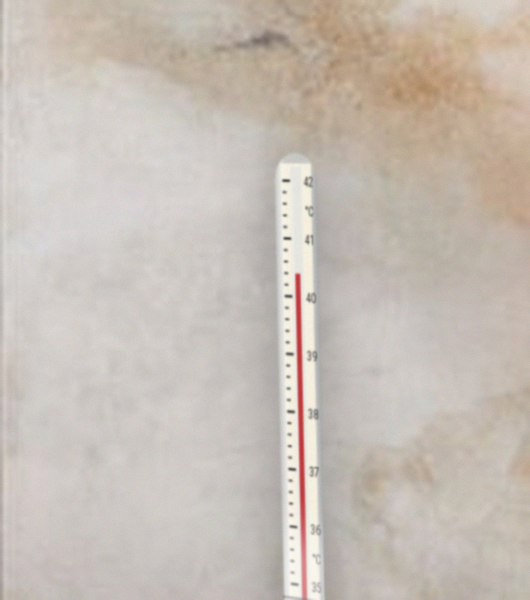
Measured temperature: 40.4 °C
